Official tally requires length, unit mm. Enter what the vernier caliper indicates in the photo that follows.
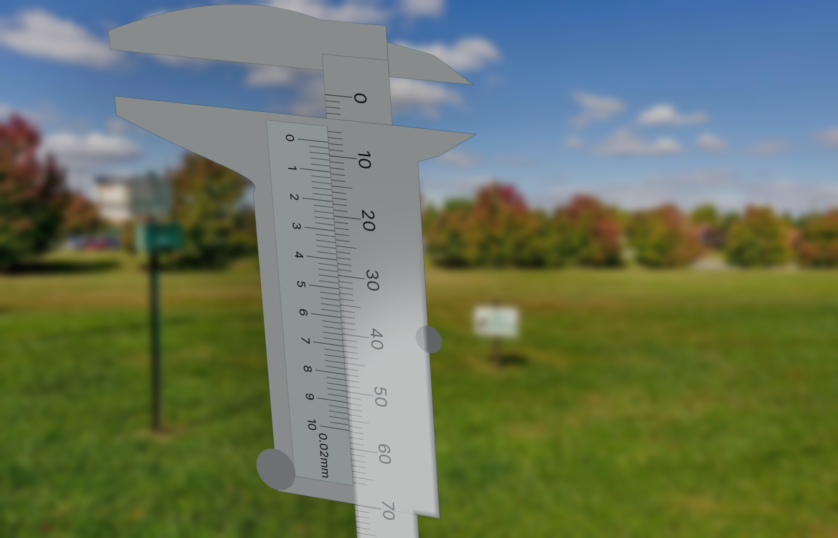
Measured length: 7.8 mm
